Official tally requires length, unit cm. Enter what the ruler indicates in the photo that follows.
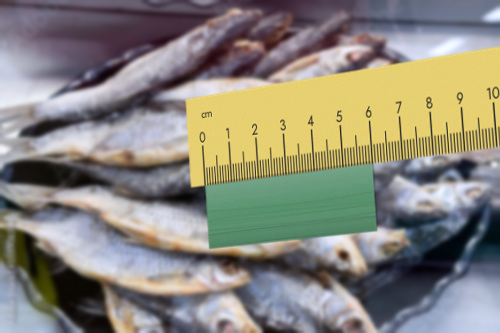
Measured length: 6 cm
